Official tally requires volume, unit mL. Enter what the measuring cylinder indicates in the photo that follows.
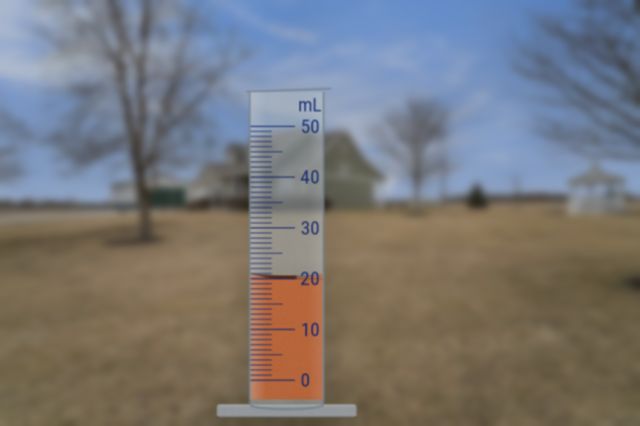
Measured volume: 20 mL
